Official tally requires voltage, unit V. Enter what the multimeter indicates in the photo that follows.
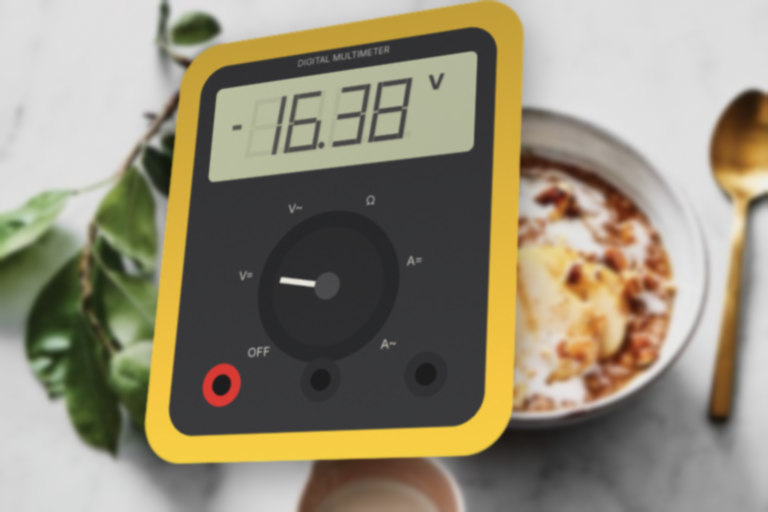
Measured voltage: -16.38 V
